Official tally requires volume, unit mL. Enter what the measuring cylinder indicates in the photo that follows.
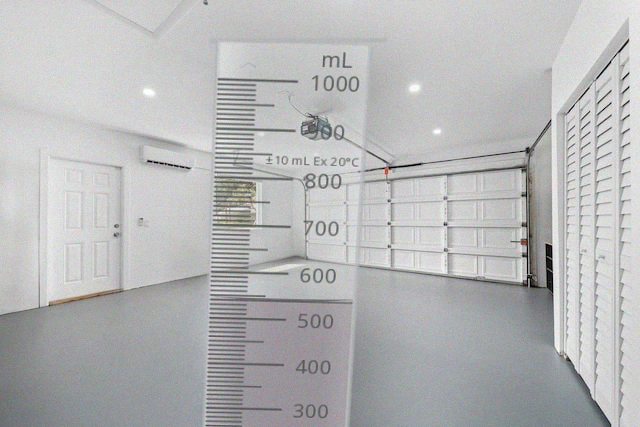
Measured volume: 540 mL
